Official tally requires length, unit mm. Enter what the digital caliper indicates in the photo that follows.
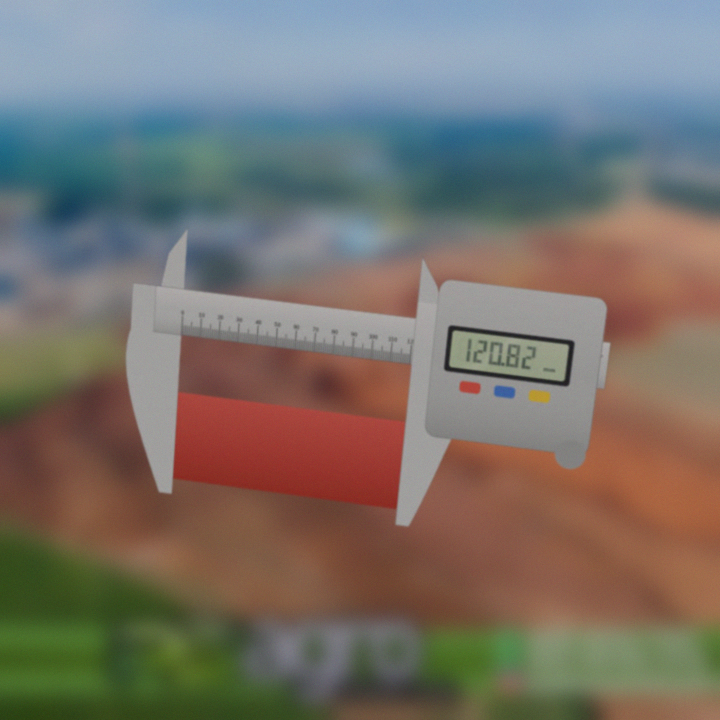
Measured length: 120.82 mm
